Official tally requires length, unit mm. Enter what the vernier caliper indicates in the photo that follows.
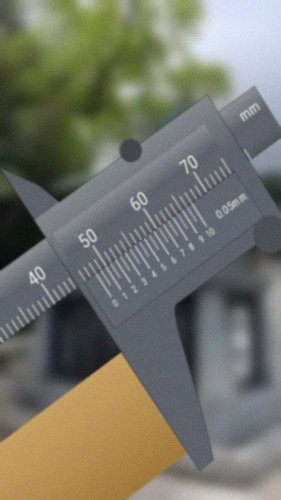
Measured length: 48.0 mm
